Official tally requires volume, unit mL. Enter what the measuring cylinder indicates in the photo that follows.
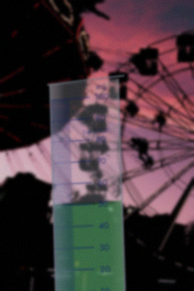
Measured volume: 50 mL
